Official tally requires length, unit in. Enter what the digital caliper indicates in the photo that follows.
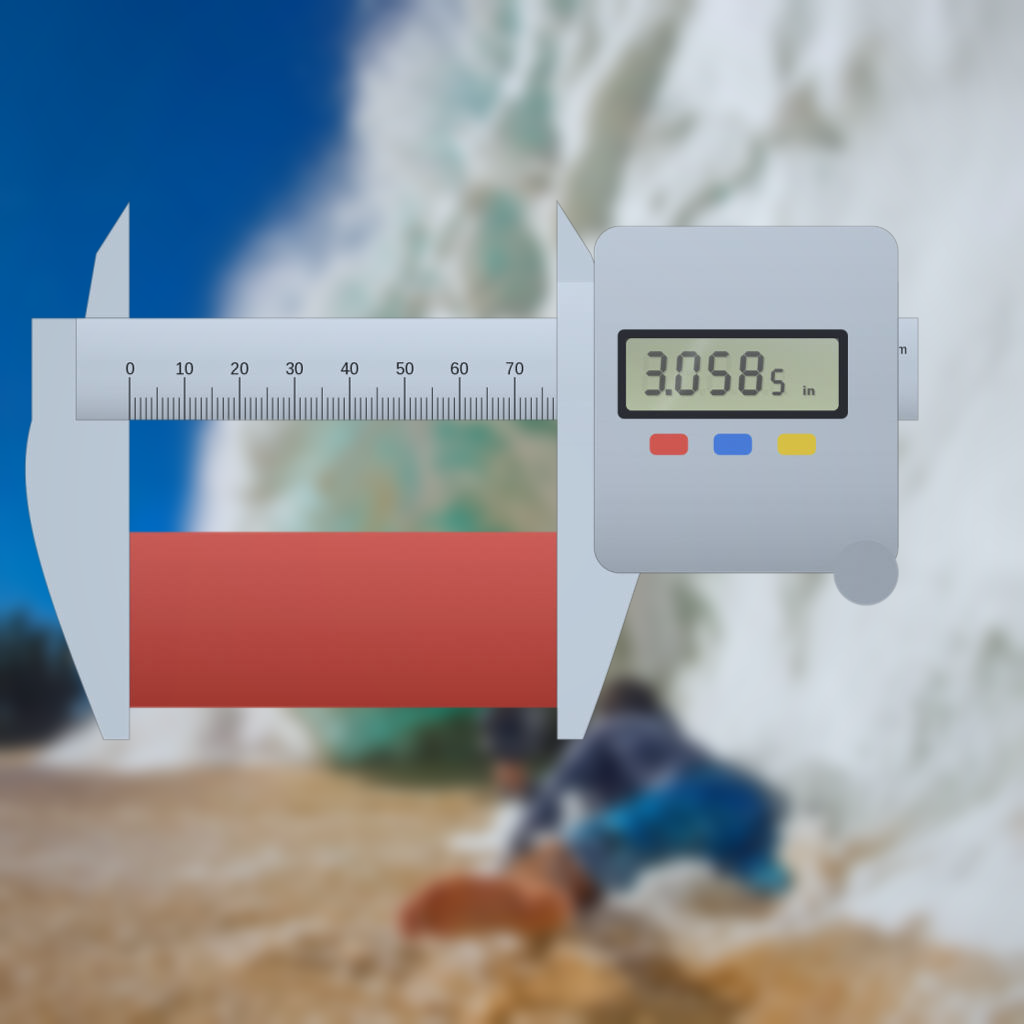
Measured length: 3.0585 in
